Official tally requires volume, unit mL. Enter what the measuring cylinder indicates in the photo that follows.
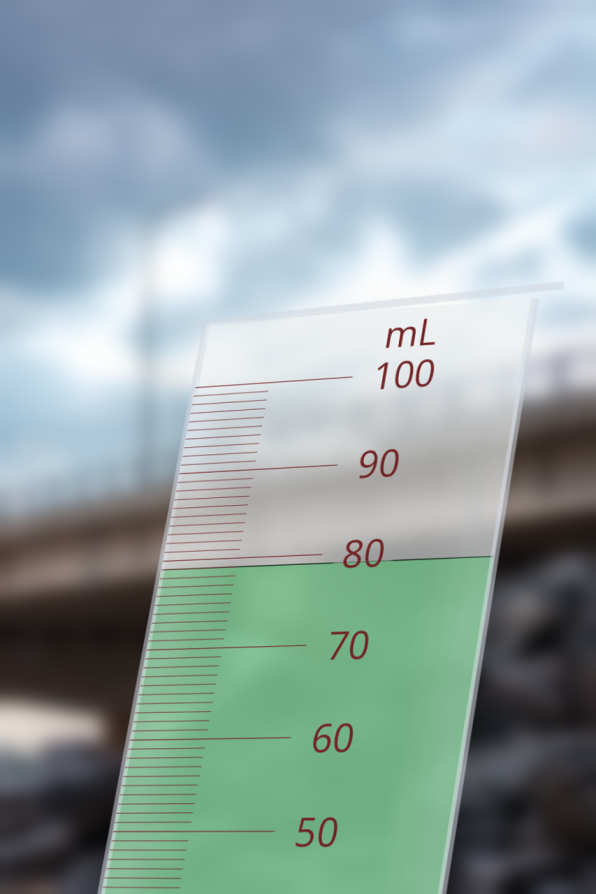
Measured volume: 79 mL
